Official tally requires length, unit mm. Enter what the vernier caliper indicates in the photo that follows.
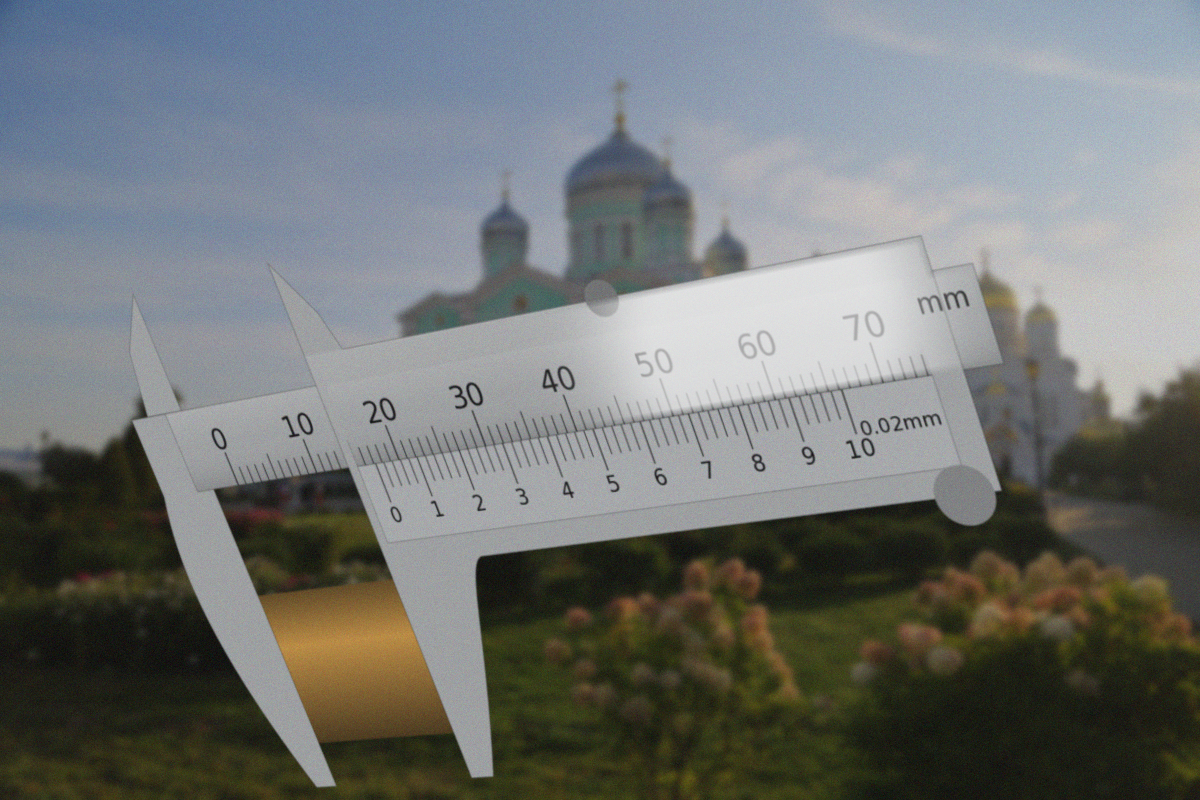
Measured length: 17.2 mm
